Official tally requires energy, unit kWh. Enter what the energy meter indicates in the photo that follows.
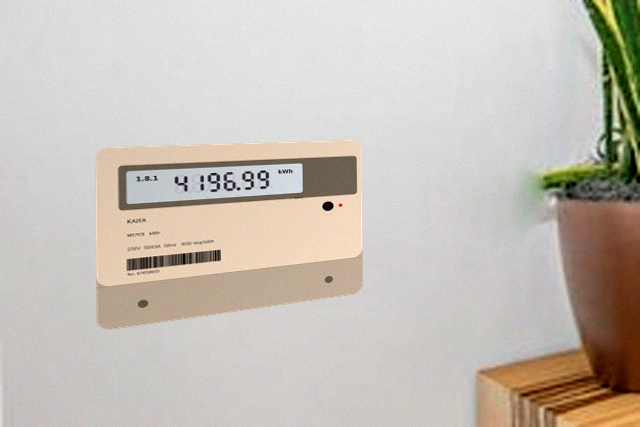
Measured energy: 4196.99 kWh
